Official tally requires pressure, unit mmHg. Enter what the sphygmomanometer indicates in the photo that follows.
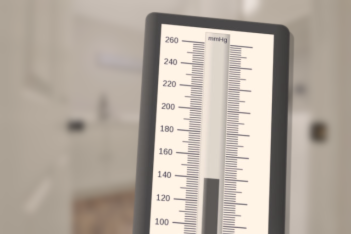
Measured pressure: 140 mmHg
